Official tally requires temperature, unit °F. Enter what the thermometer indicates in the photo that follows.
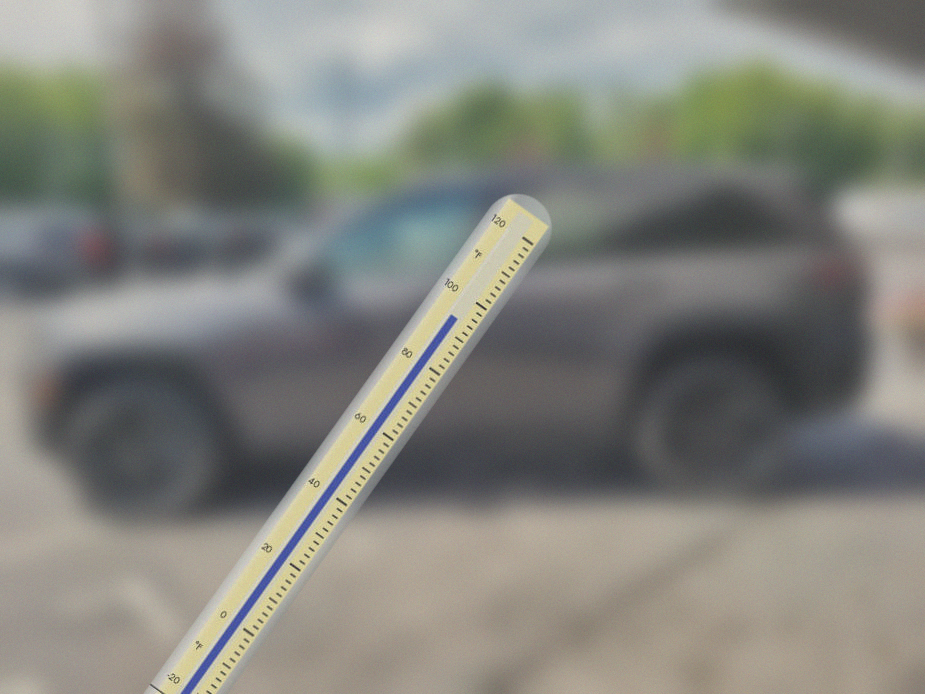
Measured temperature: 94 °F
